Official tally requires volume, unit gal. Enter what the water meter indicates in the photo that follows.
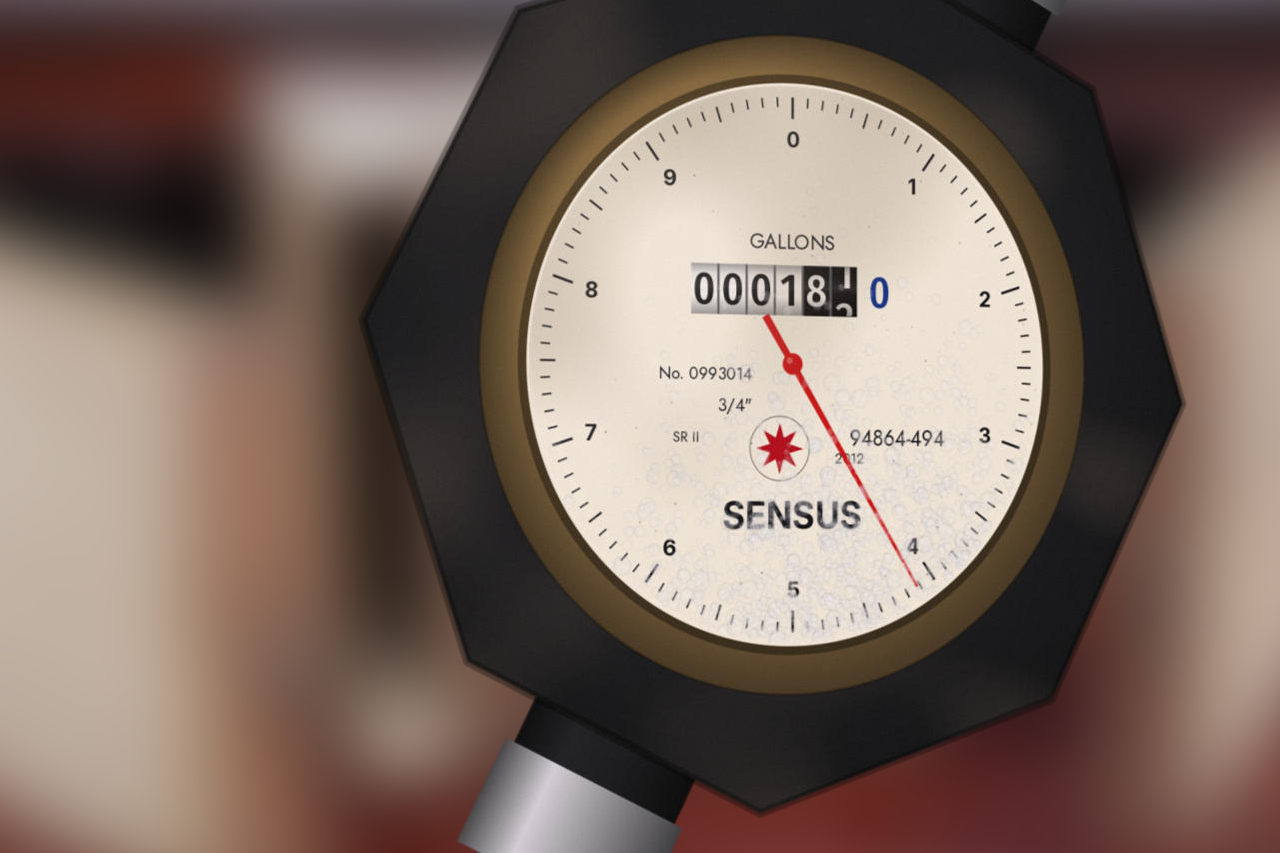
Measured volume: 1814.1 gal
